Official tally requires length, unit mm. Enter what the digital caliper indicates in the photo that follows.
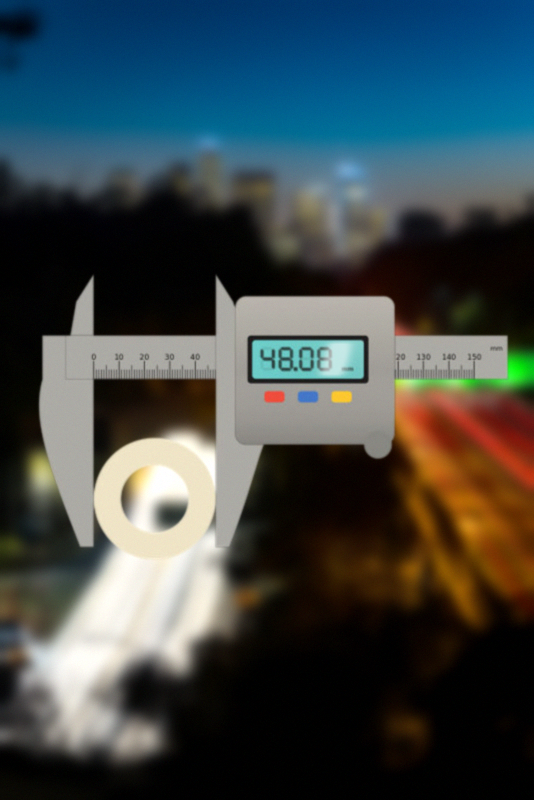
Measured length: 48.08 mm
